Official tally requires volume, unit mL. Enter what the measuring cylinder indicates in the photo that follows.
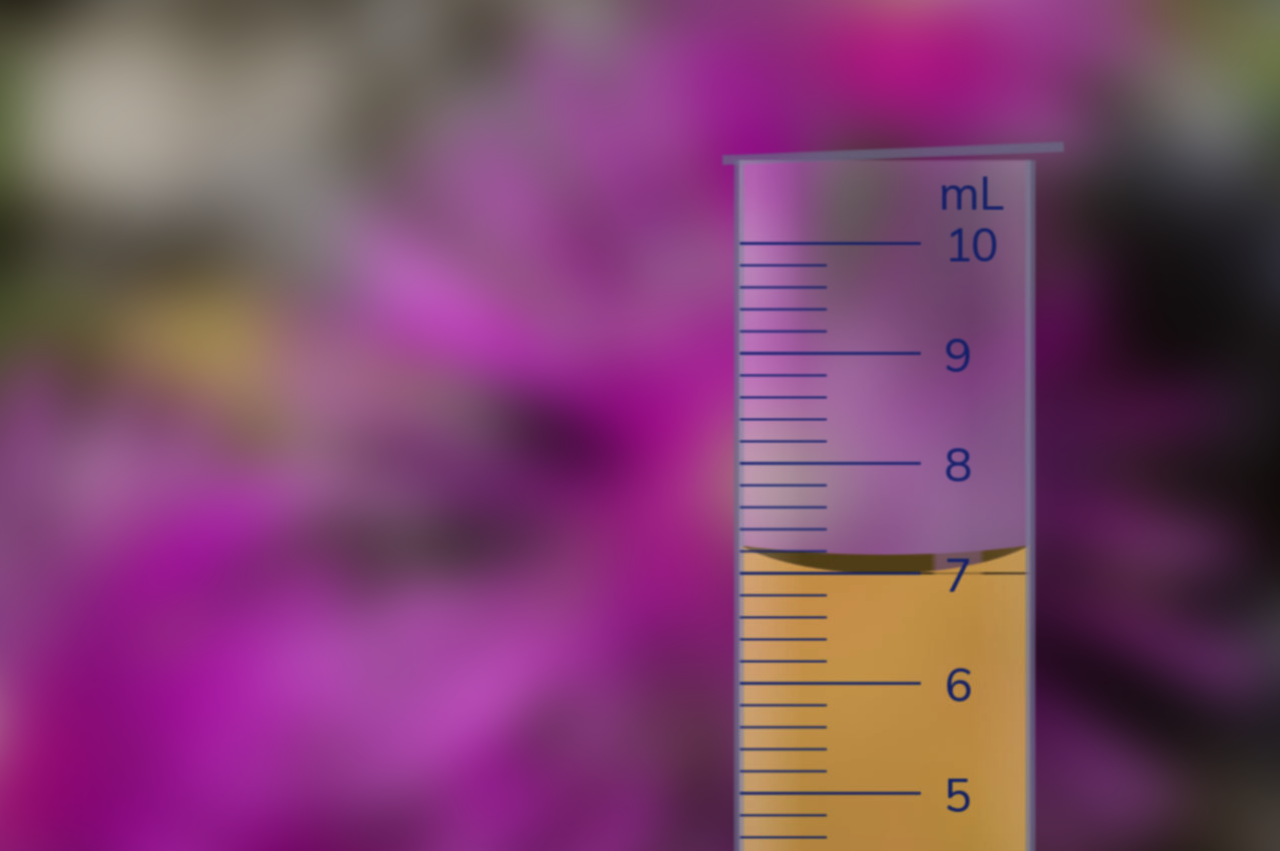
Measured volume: 7 mL
